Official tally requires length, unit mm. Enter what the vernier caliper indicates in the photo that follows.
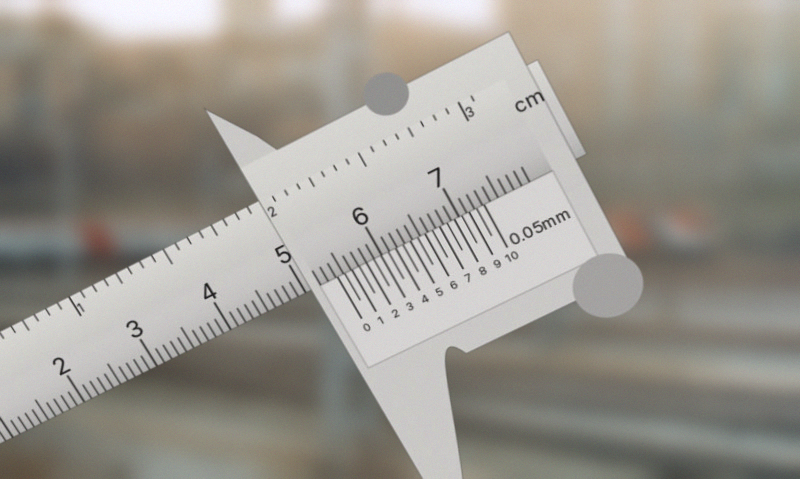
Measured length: 54.2 mm
